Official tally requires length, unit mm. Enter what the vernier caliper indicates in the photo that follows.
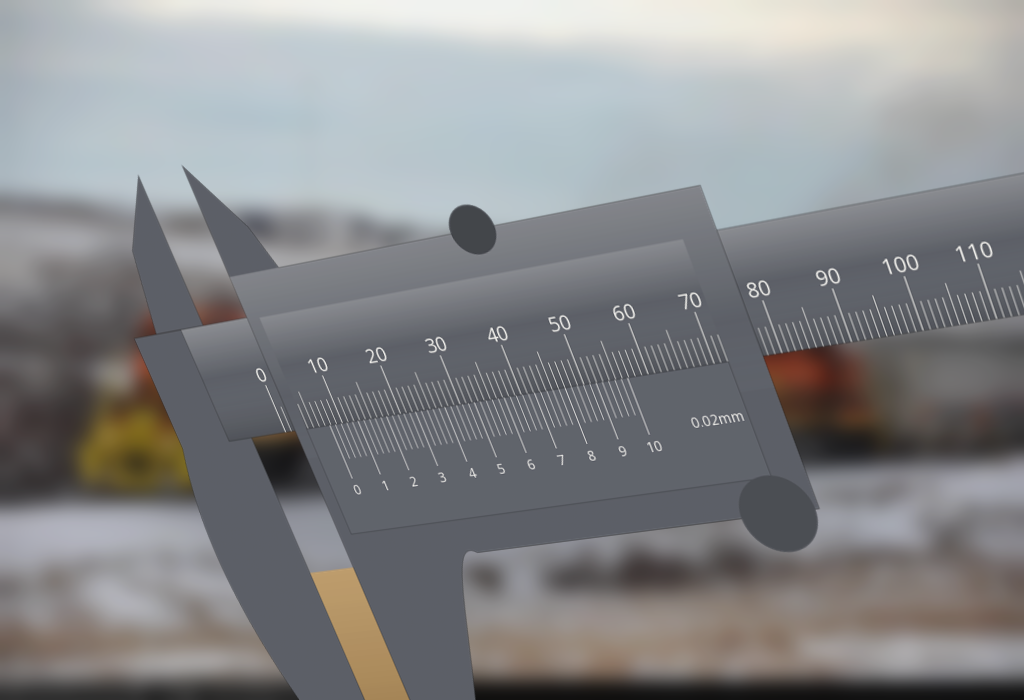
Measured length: 7.8 mm
